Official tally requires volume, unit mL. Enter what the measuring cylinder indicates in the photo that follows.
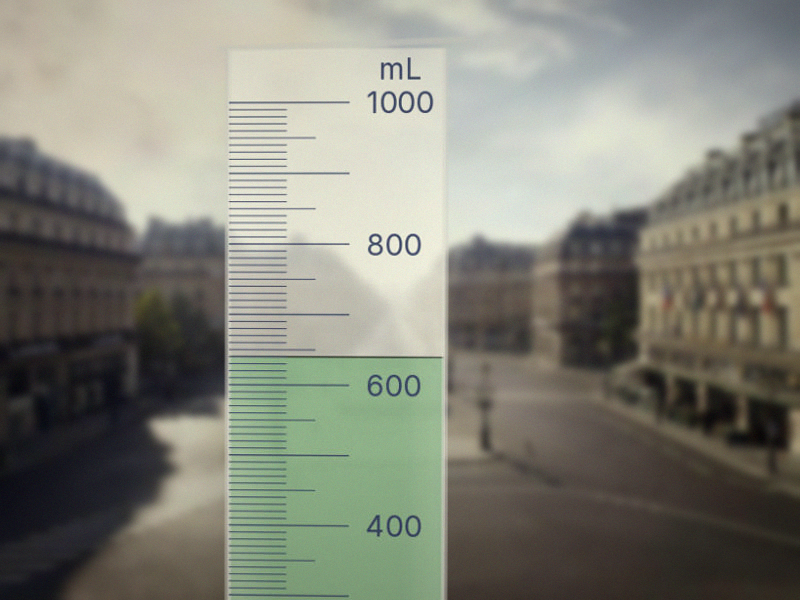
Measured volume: 640 mL
